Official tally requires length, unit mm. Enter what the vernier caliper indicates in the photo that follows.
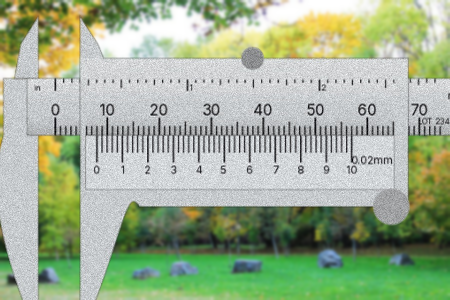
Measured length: 8.0 mm
